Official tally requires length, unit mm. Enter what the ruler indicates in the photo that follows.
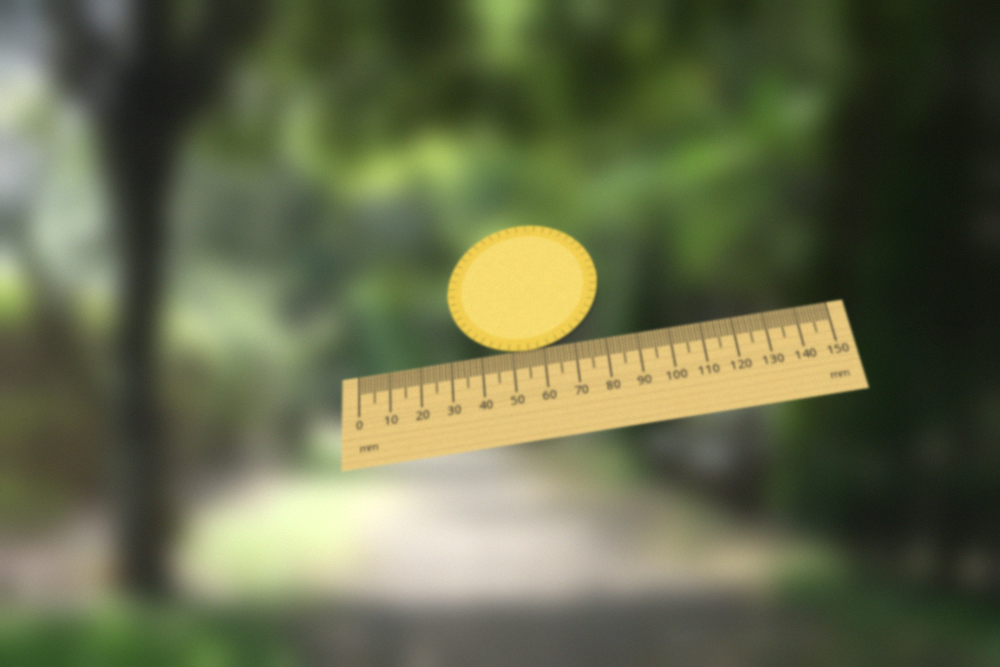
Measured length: 50 mm
